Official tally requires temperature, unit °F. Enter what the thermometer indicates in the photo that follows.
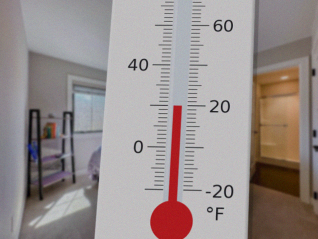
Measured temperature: 20 °F
